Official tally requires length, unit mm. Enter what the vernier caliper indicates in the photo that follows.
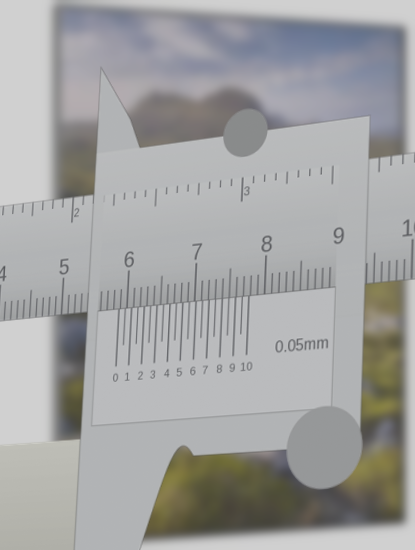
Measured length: 58.8 mm
